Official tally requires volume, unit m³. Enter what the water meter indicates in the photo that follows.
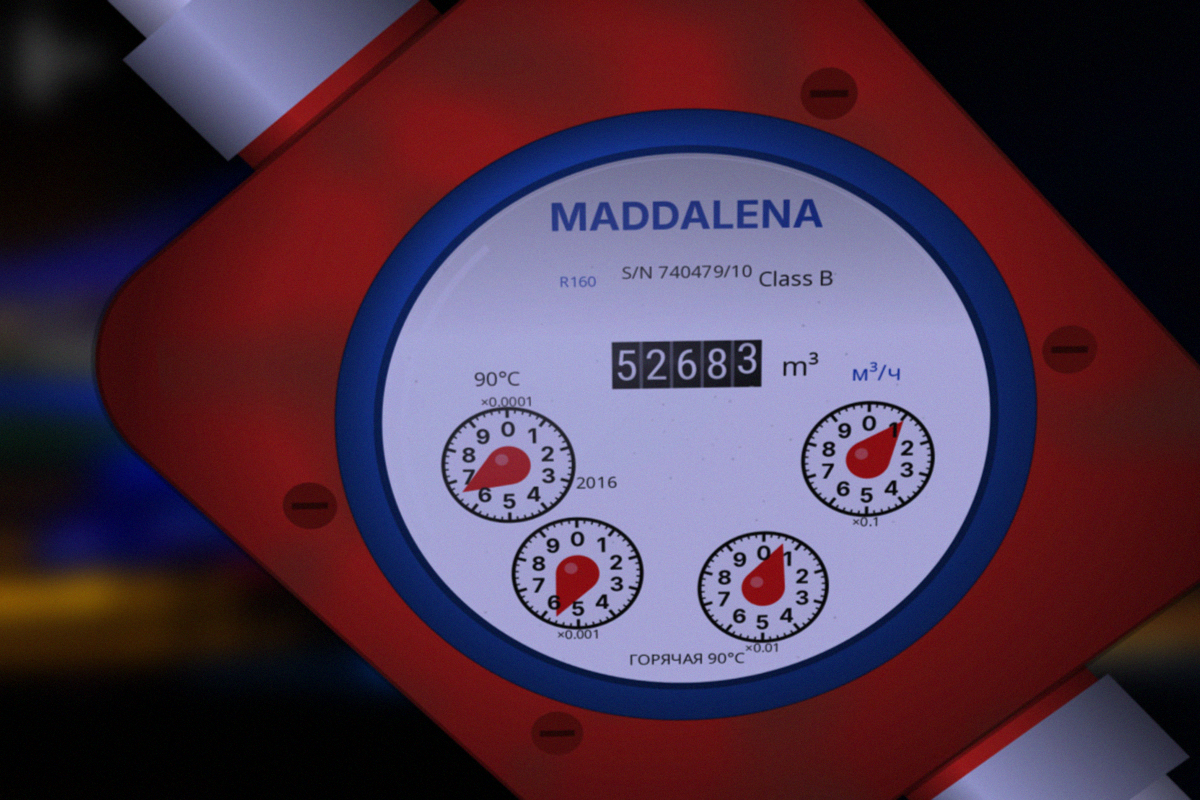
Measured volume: 52683.1056 m³
